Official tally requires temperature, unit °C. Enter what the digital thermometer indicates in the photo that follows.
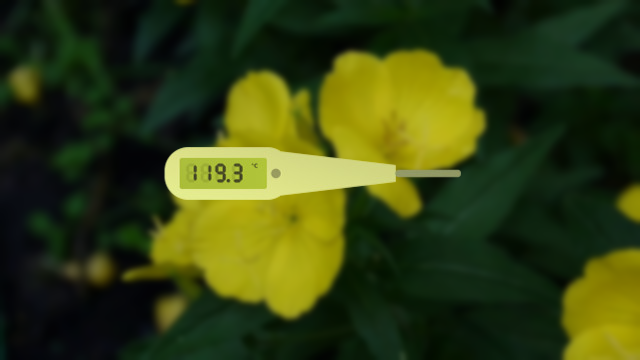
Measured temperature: 119.3 °C
